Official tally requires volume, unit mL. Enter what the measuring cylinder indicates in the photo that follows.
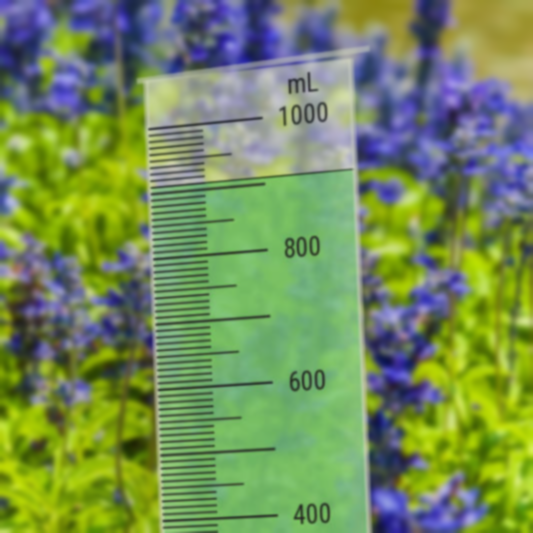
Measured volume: 910 mL
